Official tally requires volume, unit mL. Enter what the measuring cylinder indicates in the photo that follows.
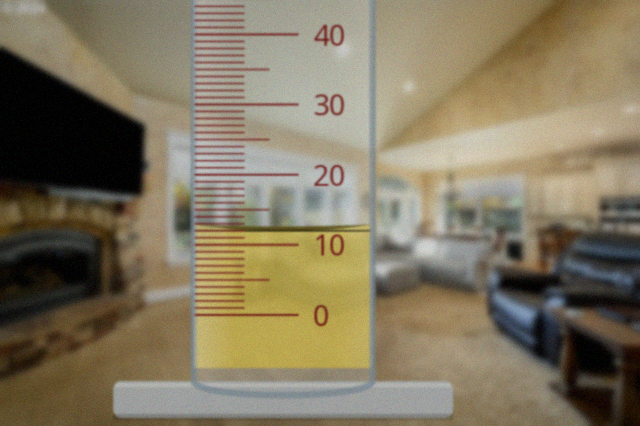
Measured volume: 12 mL
